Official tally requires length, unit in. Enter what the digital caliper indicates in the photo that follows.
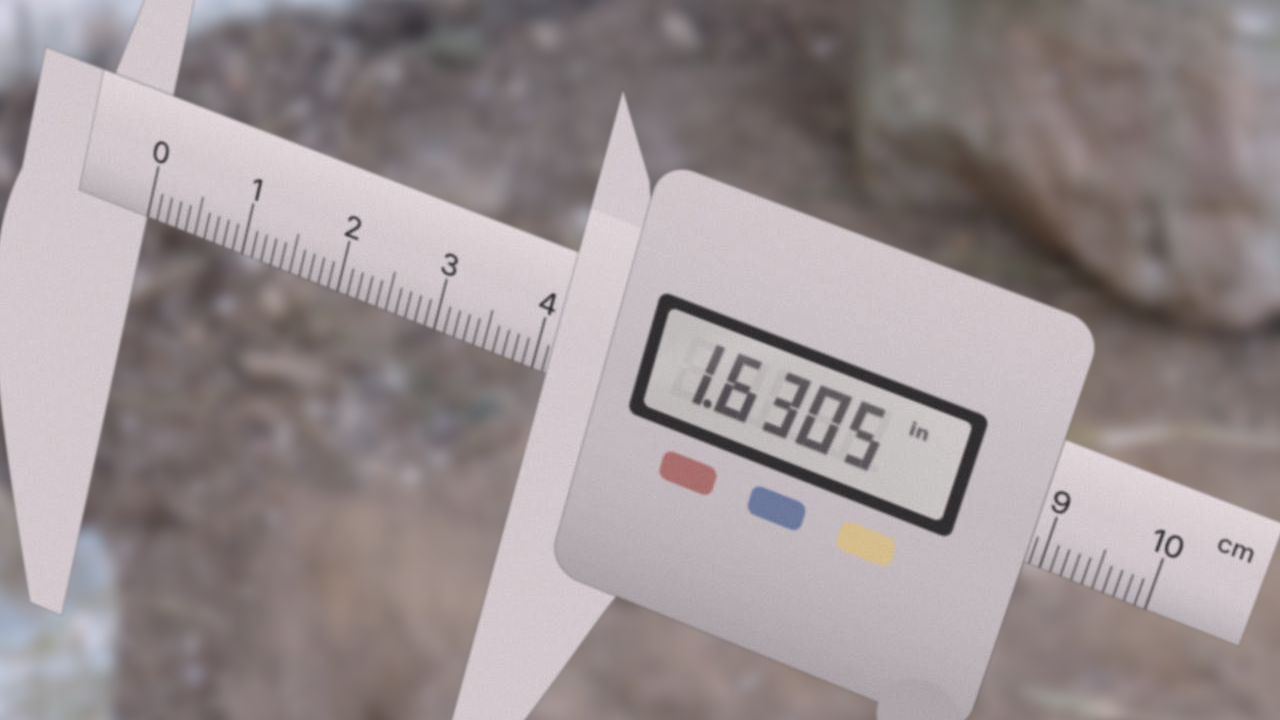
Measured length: 1.6305 in
